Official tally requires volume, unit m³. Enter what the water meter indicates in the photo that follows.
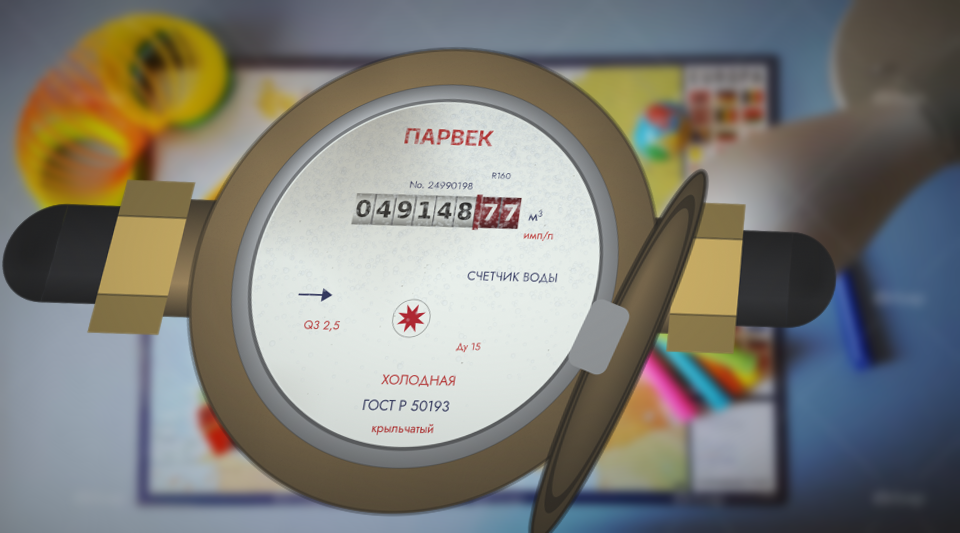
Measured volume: 49148.77 m³
